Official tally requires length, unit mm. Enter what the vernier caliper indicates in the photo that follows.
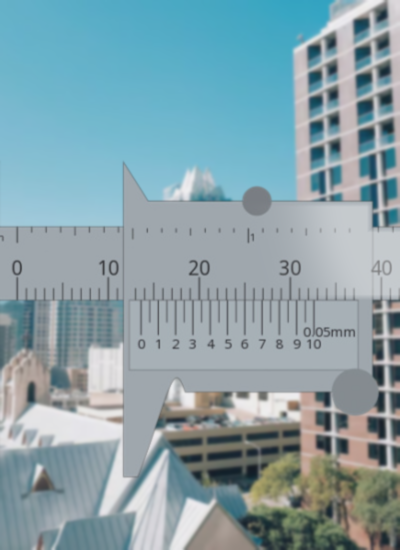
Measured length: 13.6 mm
